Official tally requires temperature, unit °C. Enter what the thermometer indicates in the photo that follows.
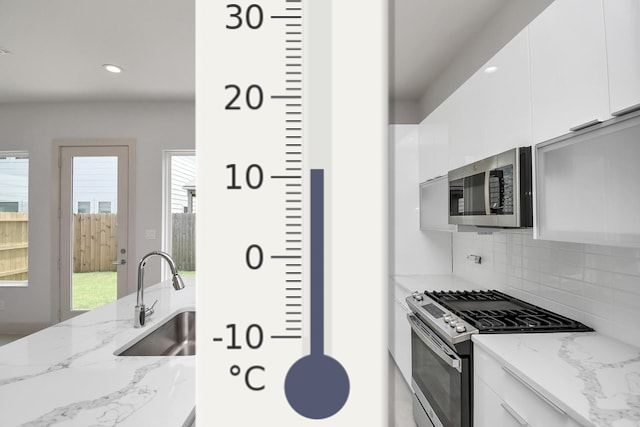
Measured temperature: 11 °C
